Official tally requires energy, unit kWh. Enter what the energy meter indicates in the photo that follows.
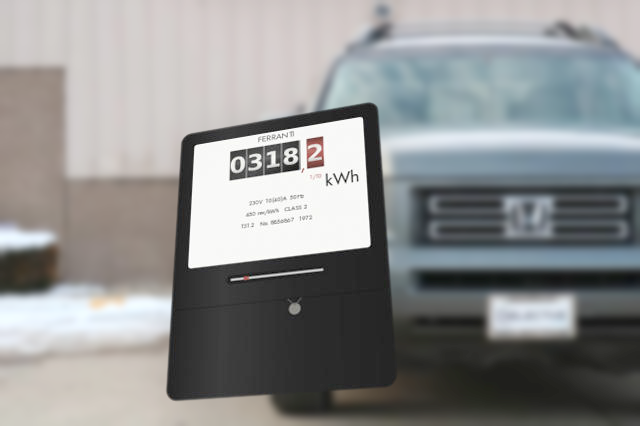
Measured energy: 318.2 kWh
